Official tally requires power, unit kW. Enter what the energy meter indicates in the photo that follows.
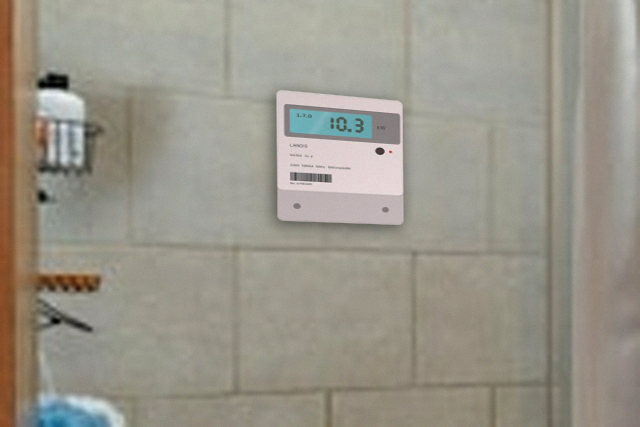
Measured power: 10.3 kW
